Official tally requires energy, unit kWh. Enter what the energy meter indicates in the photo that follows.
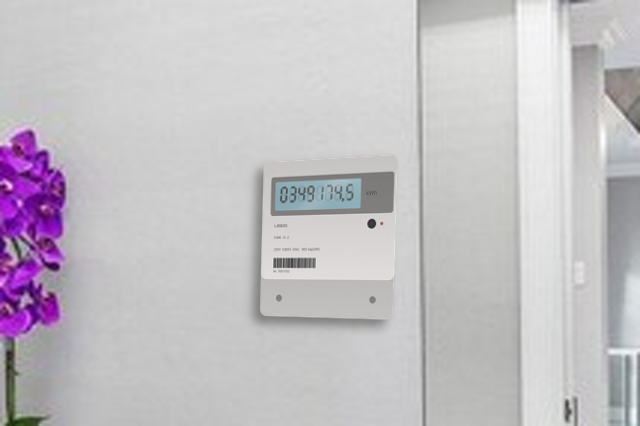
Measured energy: 349174.5 kWh
